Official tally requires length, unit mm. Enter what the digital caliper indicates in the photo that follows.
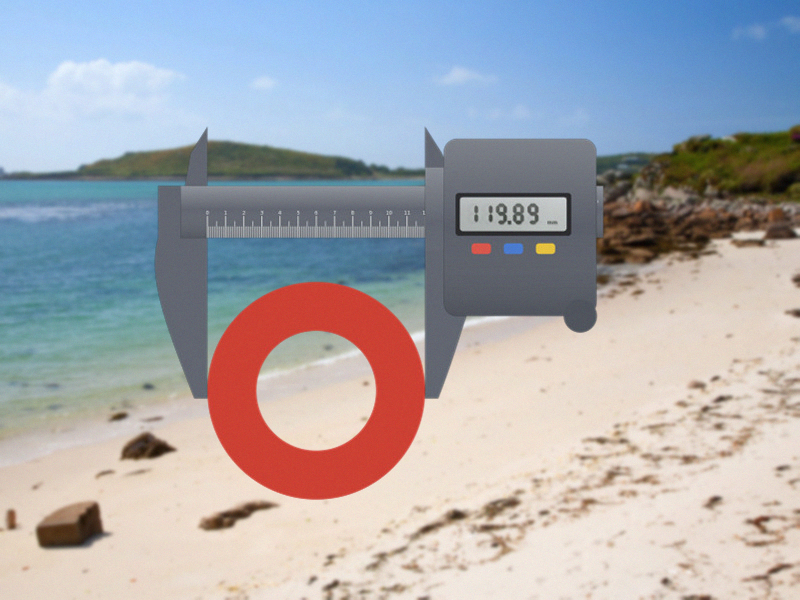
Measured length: 119.89 mm
